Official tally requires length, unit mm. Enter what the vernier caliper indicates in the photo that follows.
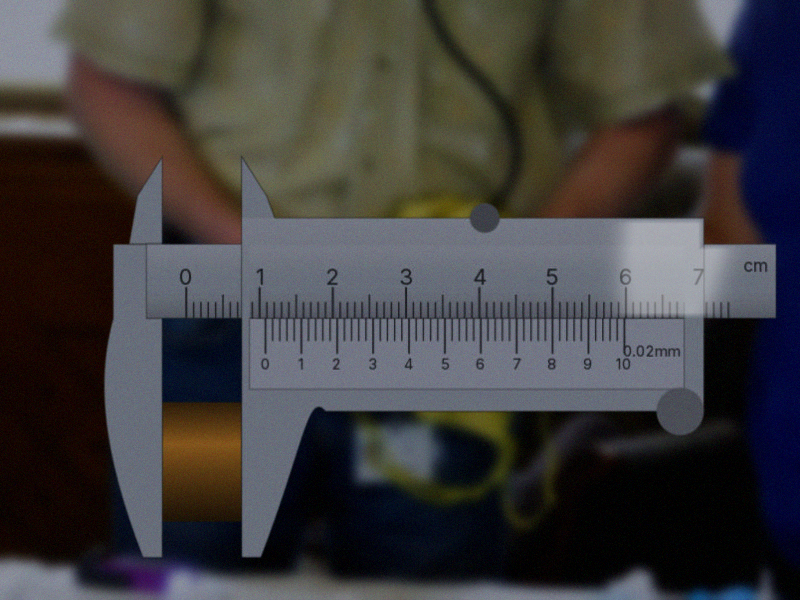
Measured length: 10.8 mm
